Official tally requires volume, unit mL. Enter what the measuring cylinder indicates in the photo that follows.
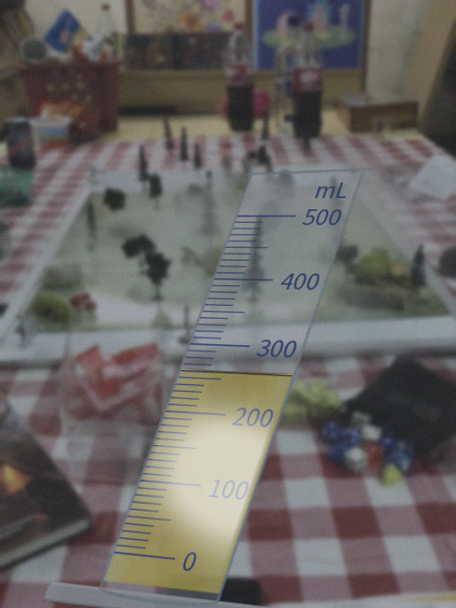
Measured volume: 260 mL
